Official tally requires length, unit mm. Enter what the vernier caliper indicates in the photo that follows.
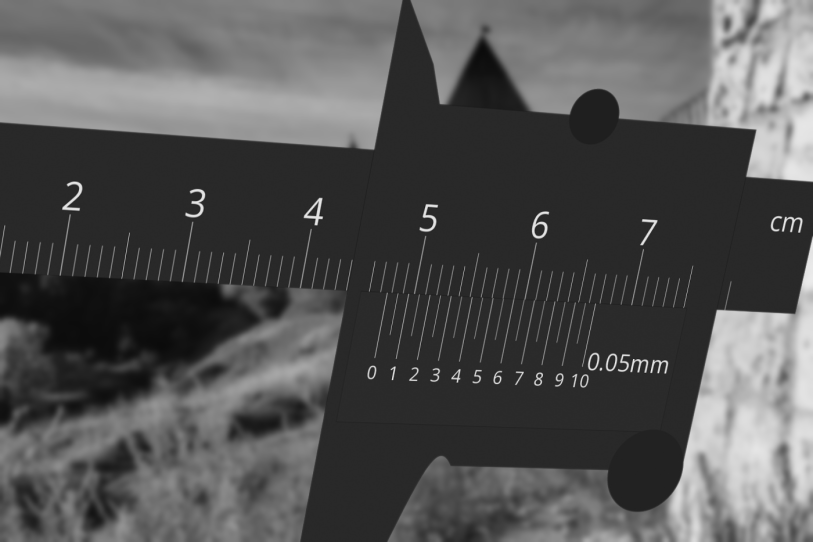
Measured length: 47.6 mm
